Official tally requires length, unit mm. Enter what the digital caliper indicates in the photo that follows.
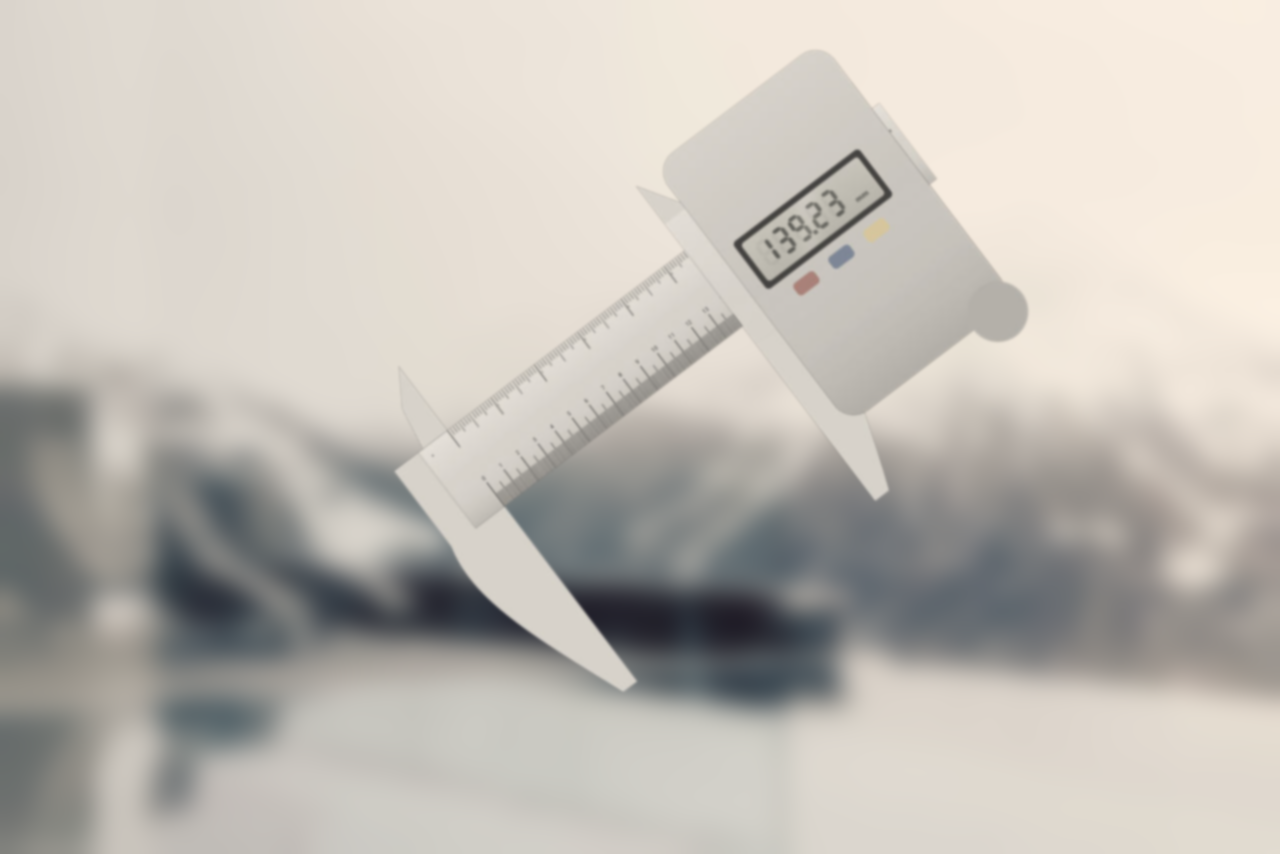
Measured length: 139.23 mm
